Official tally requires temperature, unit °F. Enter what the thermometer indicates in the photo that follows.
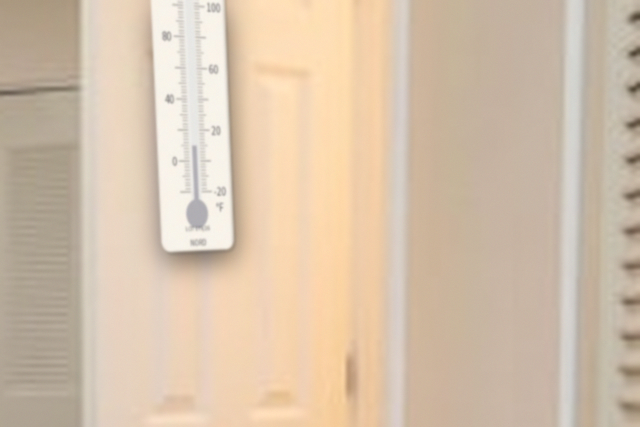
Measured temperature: 10 °F
